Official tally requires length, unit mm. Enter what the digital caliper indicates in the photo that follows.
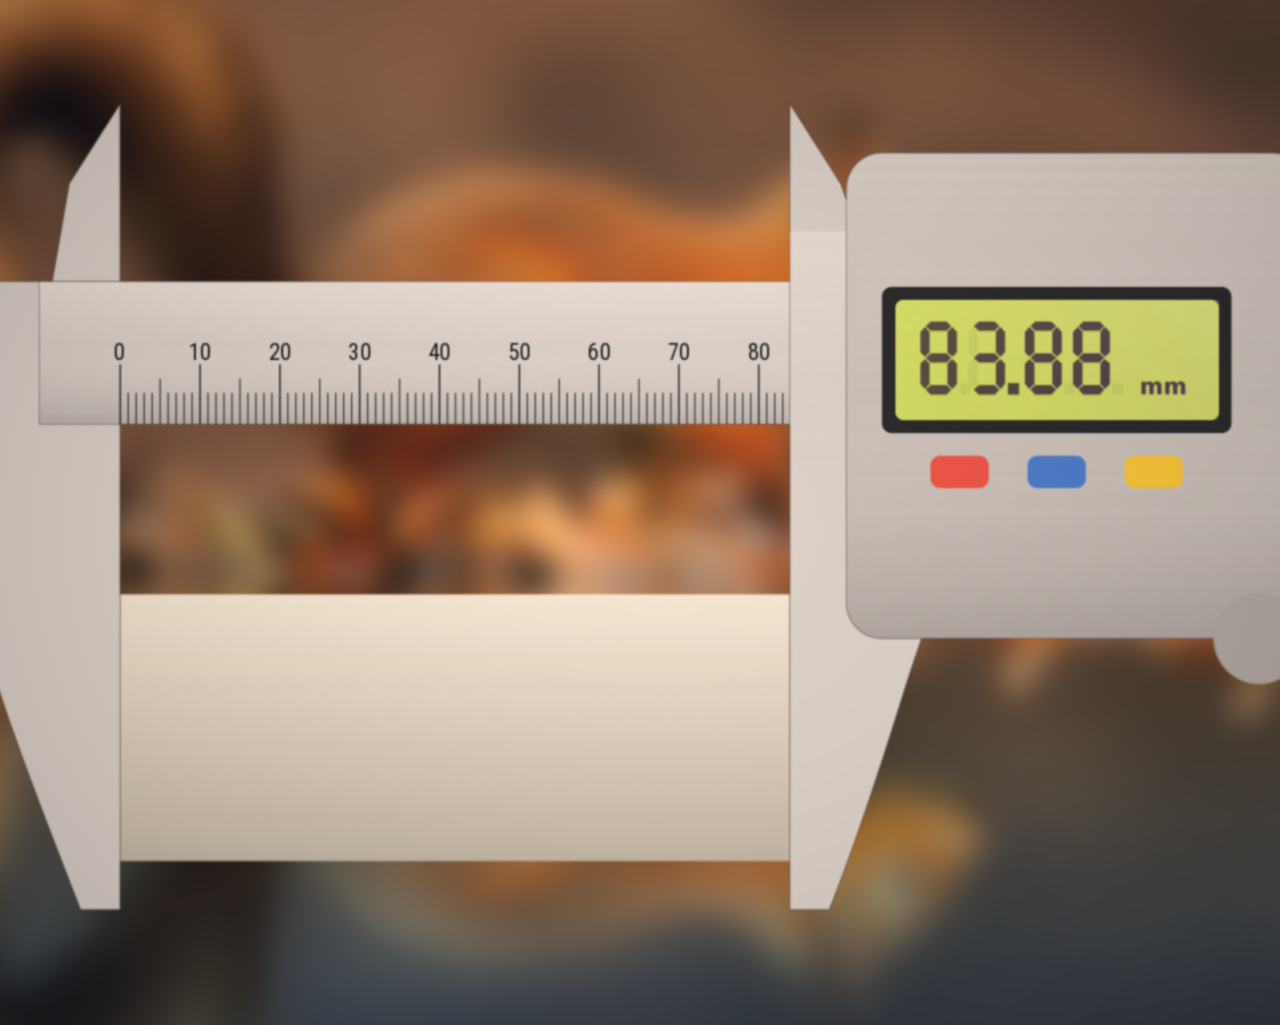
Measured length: 83.88 mm
